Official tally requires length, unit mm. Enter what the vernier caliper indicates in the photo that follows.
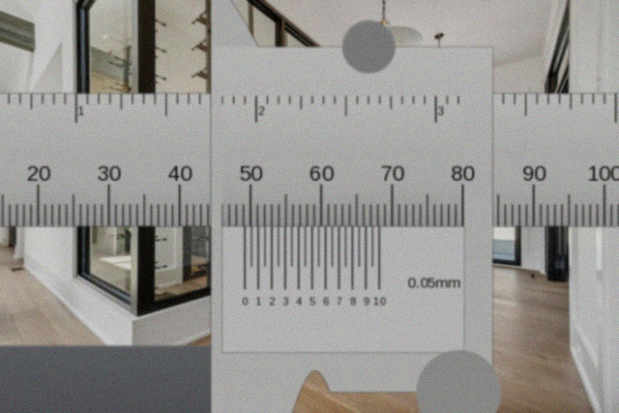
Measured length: 49.2 mm
